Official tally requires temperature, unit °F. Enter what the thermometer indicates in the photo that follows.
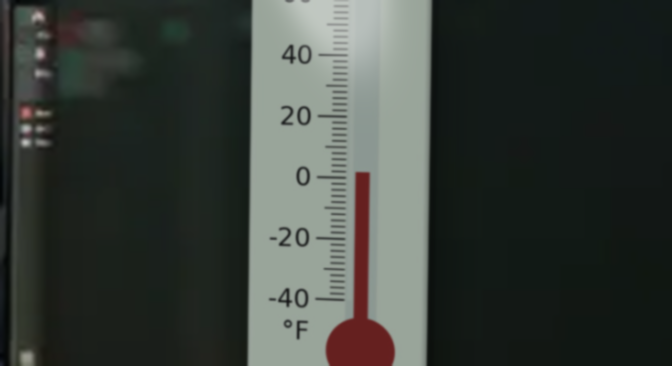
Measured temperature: 2 °F
